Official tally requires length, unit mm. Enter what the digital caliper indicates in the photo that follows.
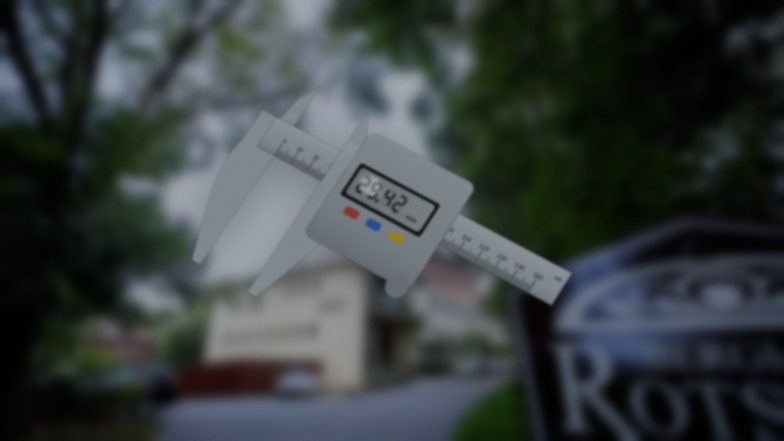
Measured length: 29.42 mm
